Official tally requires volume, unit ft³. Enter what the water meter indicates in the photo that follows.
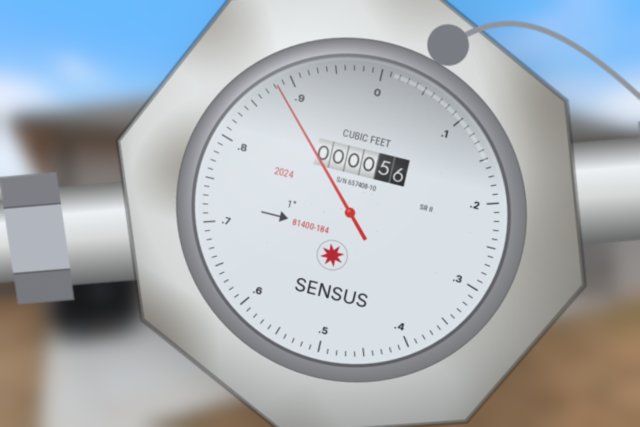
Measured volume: 55.88 ft³
